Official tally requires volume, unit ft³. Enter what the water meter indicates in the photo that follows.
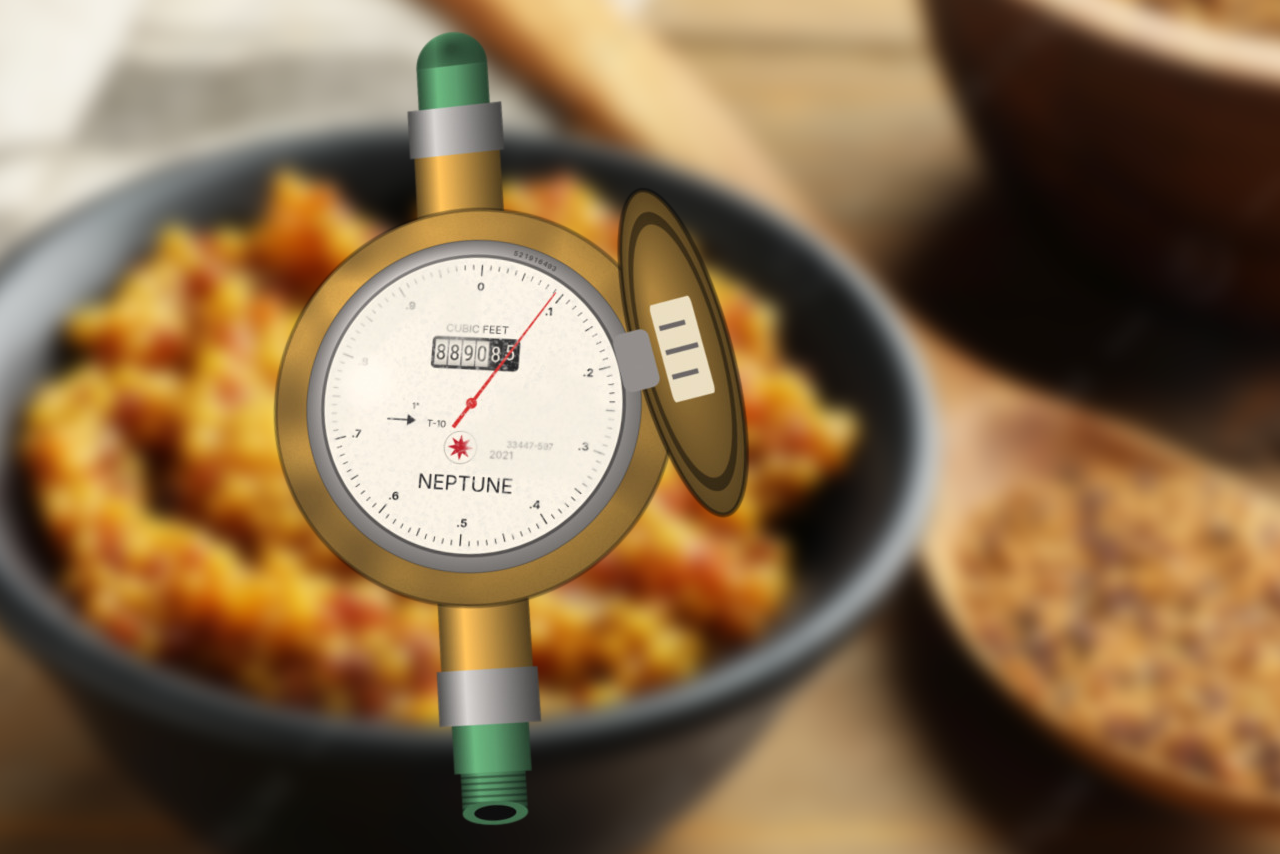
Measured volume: 889085.09 ft³
